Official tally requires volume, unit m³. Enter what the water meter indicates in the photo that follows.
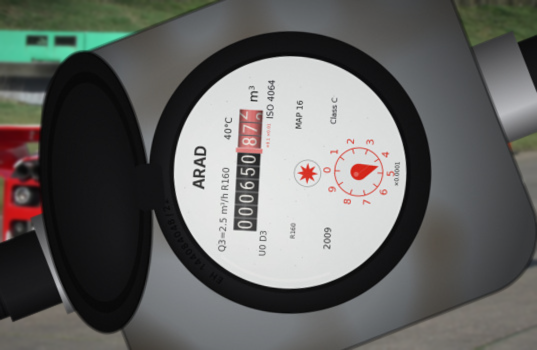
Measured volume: 650.8724 m³
